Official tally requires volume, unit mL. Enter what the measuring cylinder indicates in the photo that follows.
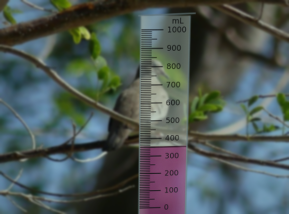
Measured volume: 350 mL
